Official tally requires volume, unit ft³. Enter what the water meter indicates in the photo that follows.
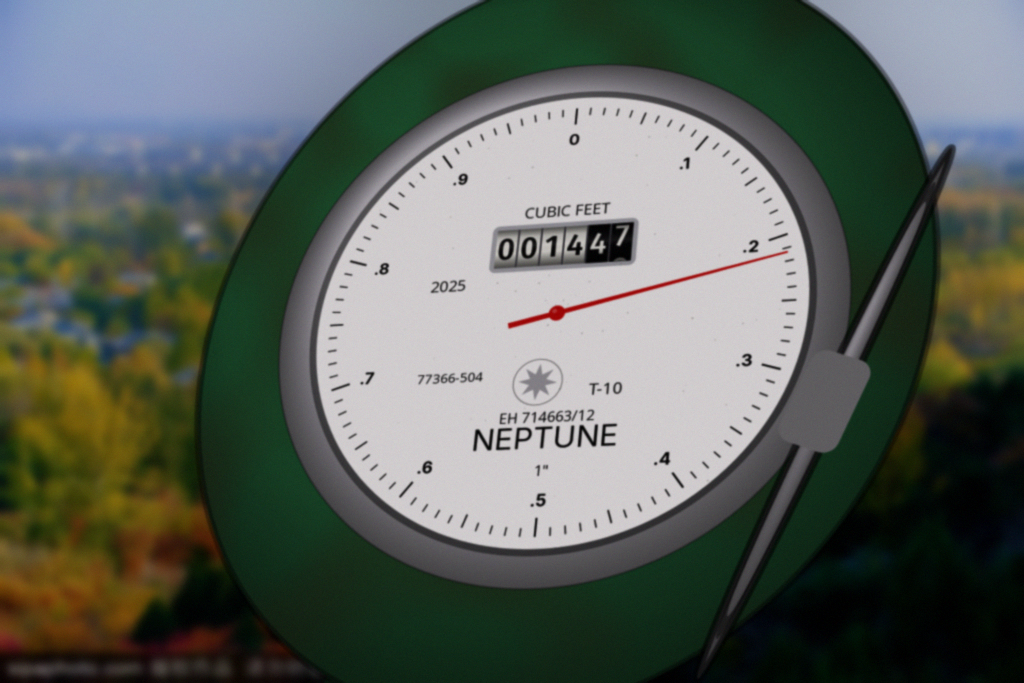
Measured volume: 1447.21 ft³
